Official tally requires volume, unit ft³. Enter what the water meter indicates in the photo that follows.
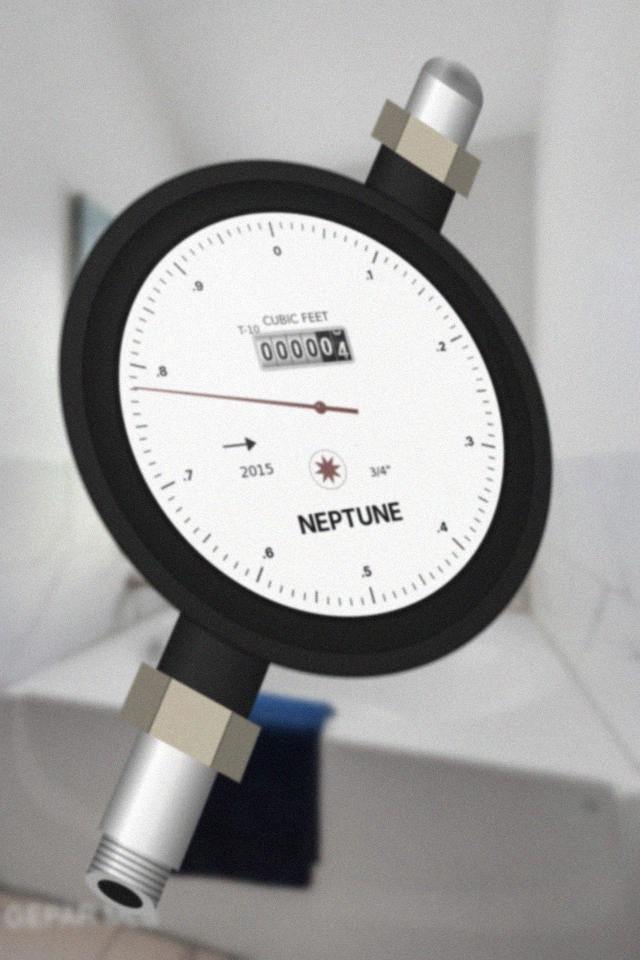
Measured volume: 3.78 ft³
